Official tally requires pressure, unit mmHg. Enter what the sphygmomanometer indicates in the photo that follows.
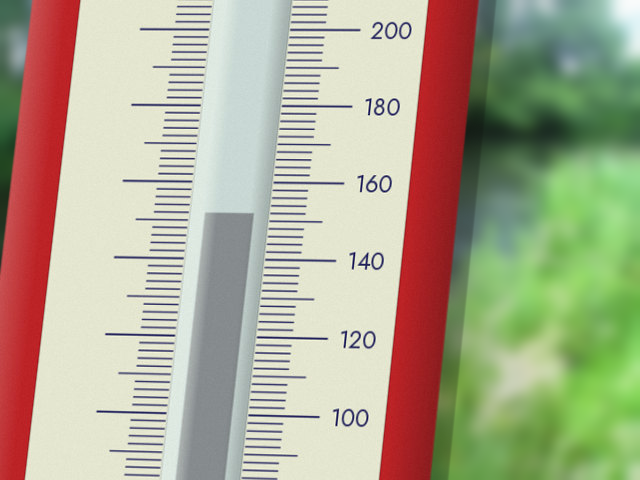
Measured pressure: 152 mmHg
